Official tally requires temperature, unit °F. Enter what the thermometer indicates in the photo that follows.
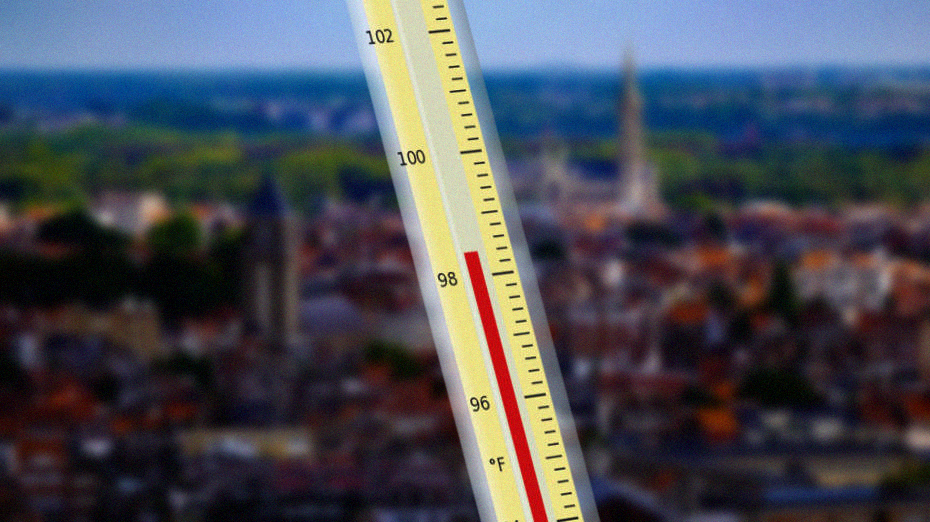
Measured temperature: 98.4 °F
